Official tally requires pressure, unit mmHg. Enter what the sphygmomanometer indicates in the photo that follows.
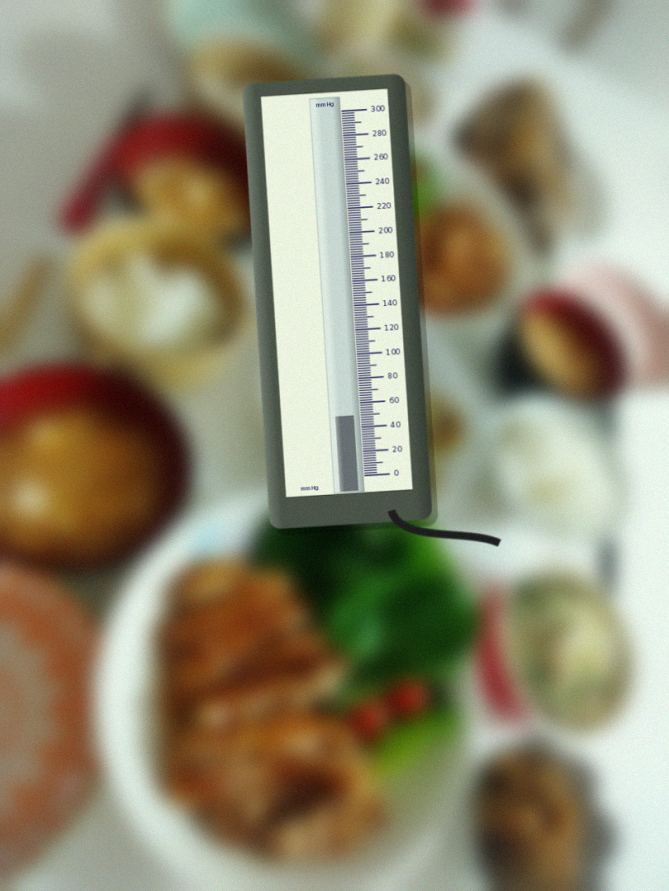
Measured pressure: 50 mmHg
